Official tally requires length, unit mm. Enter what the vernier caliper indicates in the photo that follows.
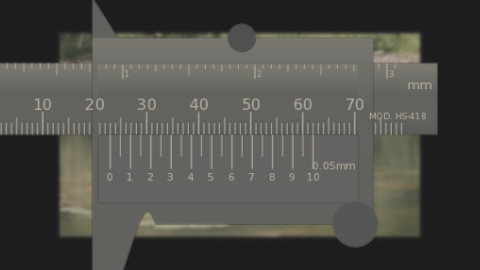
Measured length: 23.0 mm
